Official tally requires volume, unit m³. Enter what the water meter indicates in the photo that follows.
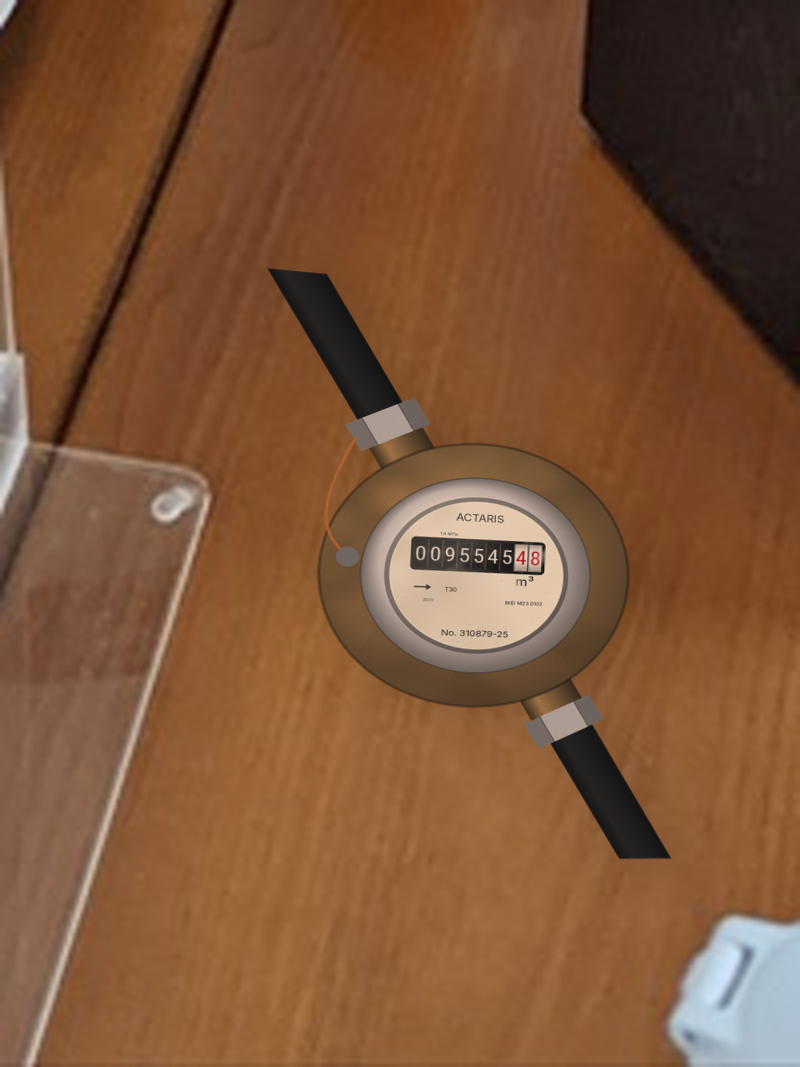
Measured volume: 95545.48 m³
